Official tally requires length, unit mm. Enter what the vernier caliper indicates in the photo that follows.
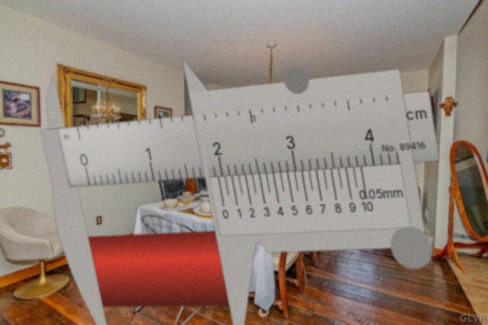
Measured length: 19.4 mm
